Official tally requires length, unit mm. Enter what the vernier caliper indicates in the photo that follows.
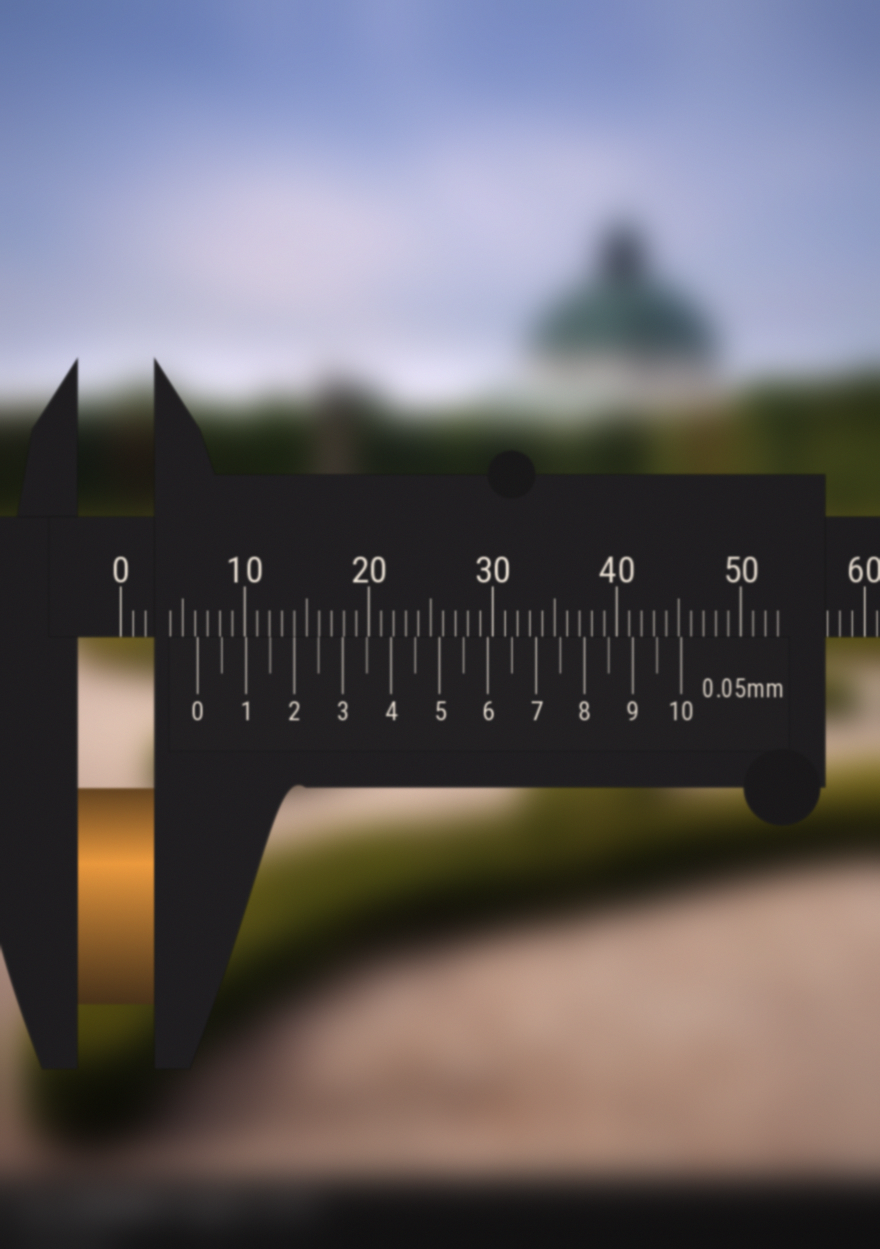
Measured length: 6.2 mm
